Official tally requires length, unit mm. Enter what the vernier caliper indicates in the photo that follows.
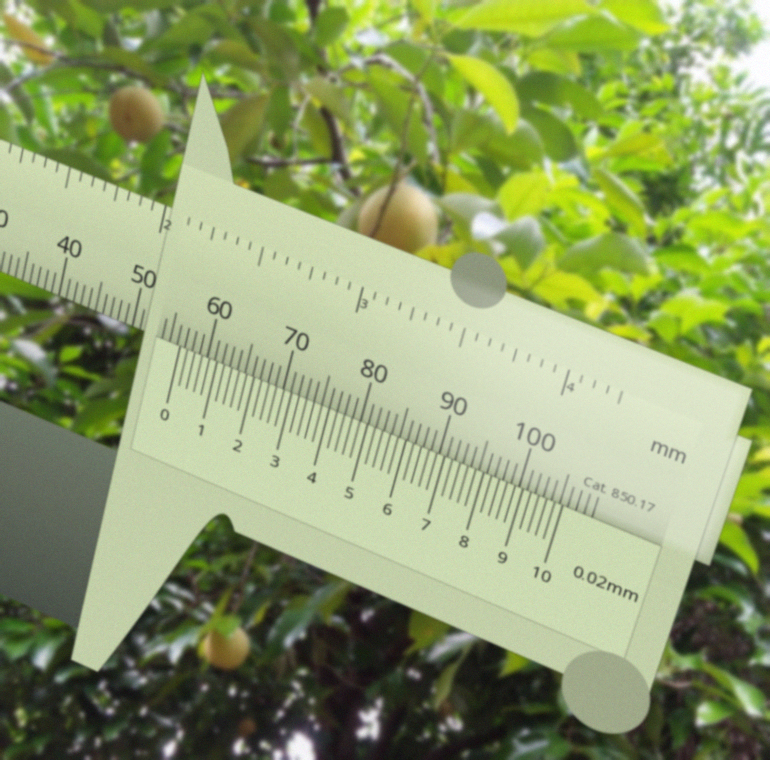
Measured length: 56.4 mm
